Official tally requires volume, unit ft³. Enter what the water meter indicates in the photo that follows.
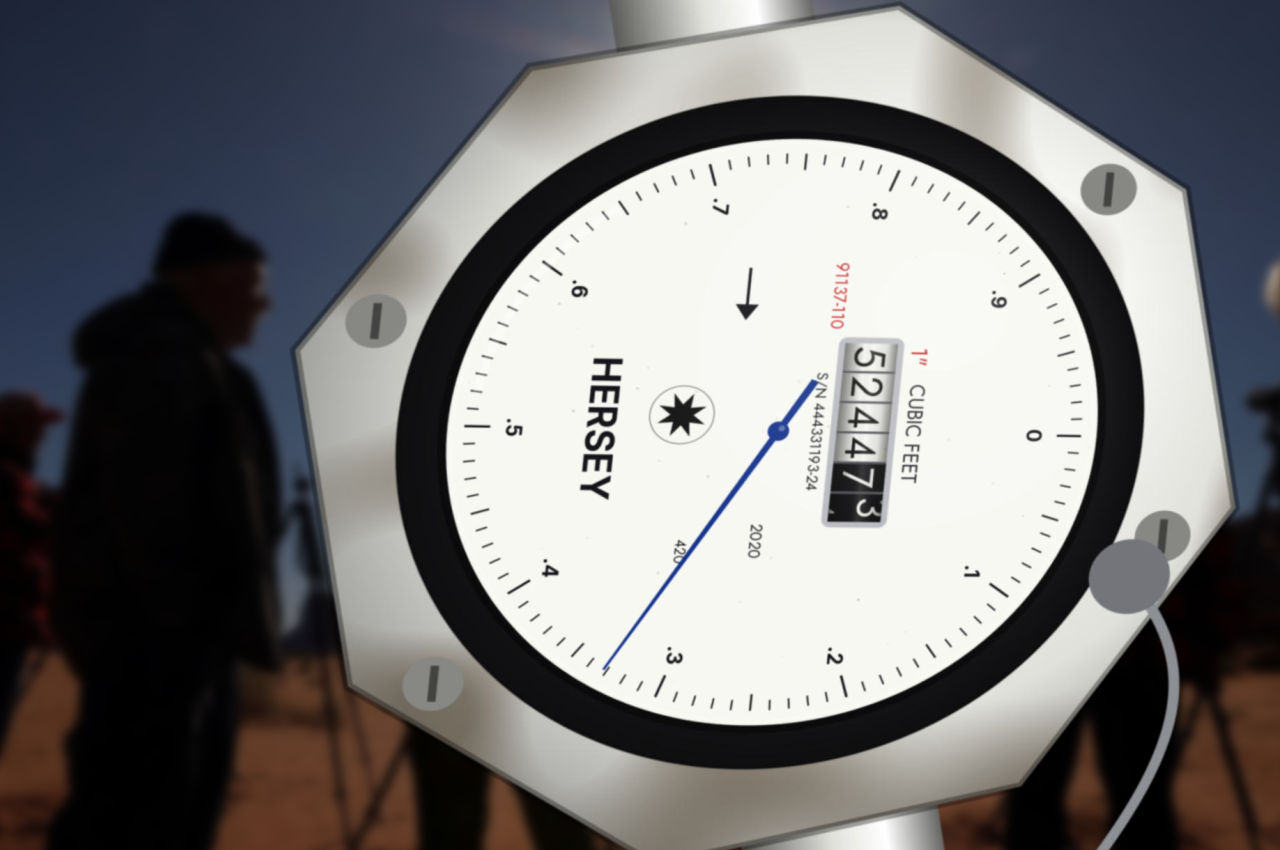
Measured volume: 524473.33 ft³
